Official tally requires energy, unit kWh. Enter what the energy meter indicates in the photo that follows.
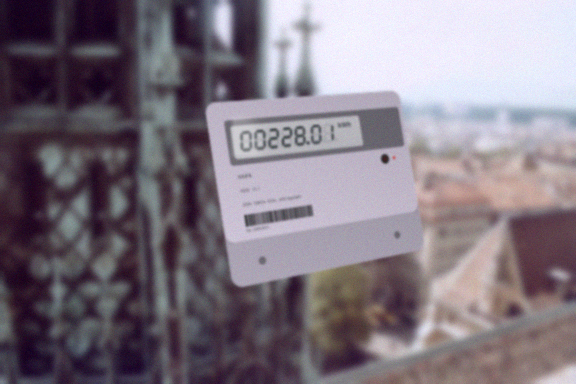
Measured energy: 228.01 kWh
